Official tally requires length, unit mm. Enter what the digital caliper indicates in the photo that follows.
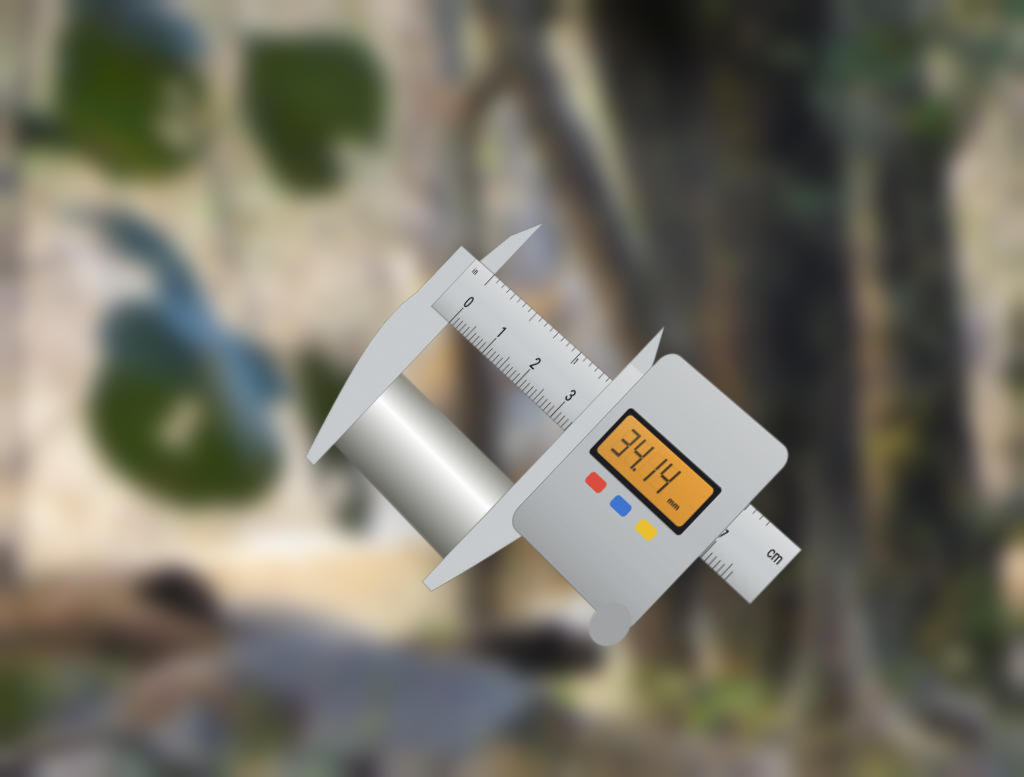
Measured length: 34.14 mm
